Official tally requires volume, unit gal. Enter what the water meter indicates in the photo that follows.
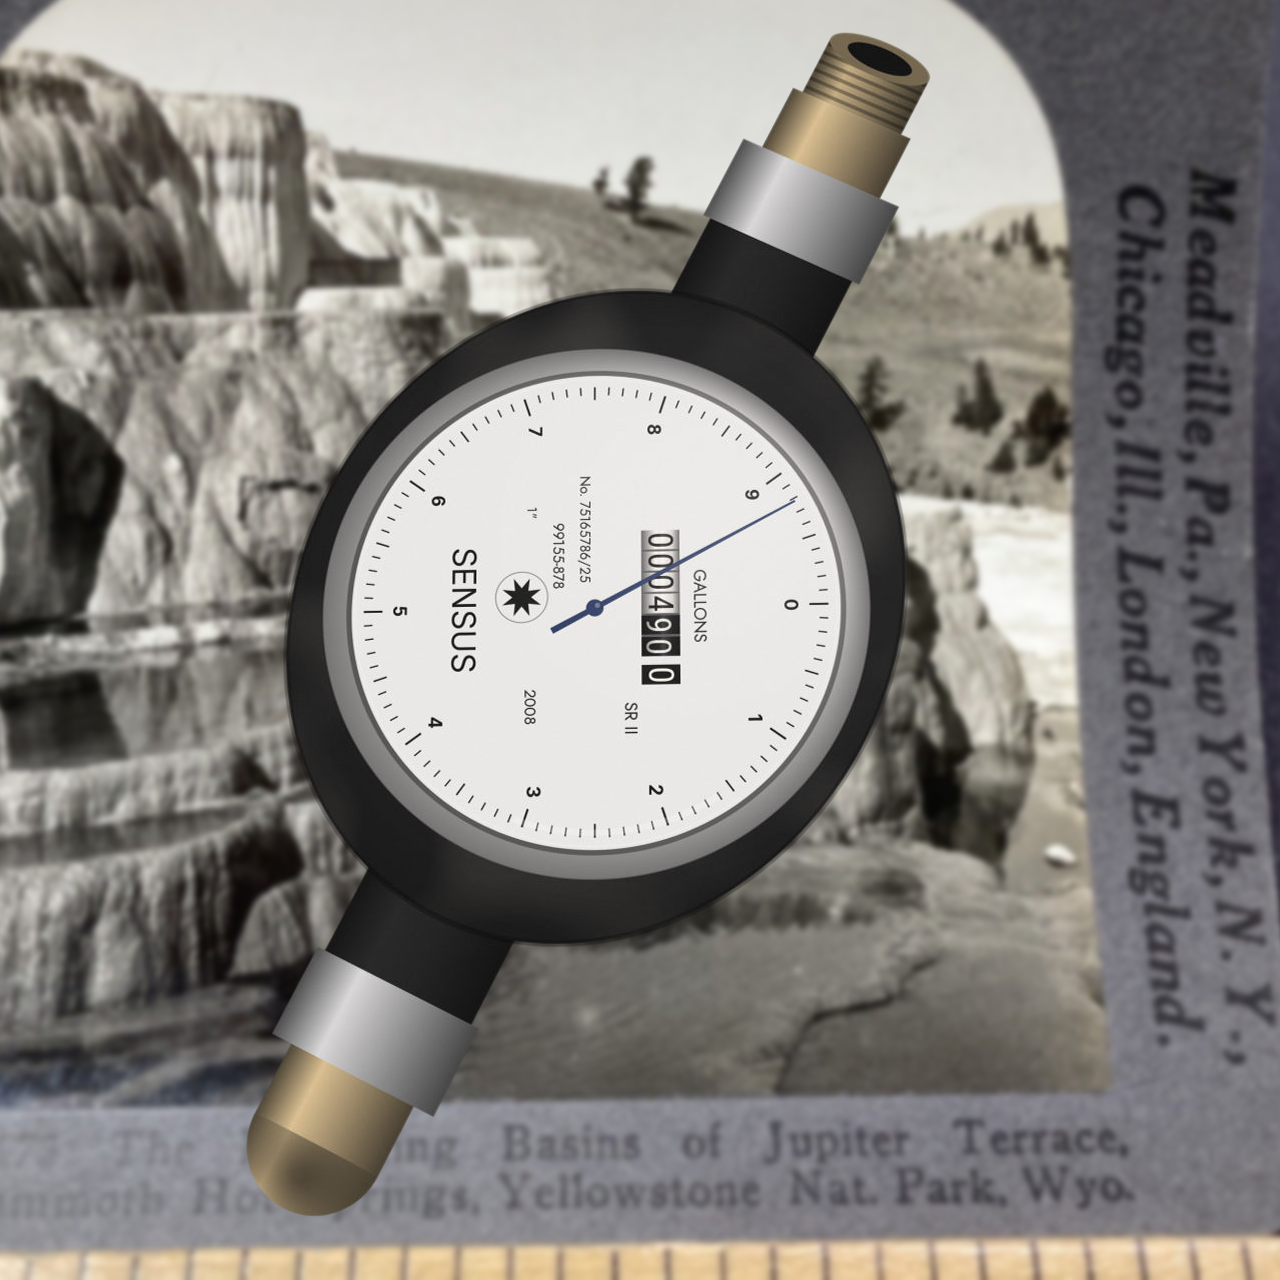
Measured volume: 4899.2 gal
